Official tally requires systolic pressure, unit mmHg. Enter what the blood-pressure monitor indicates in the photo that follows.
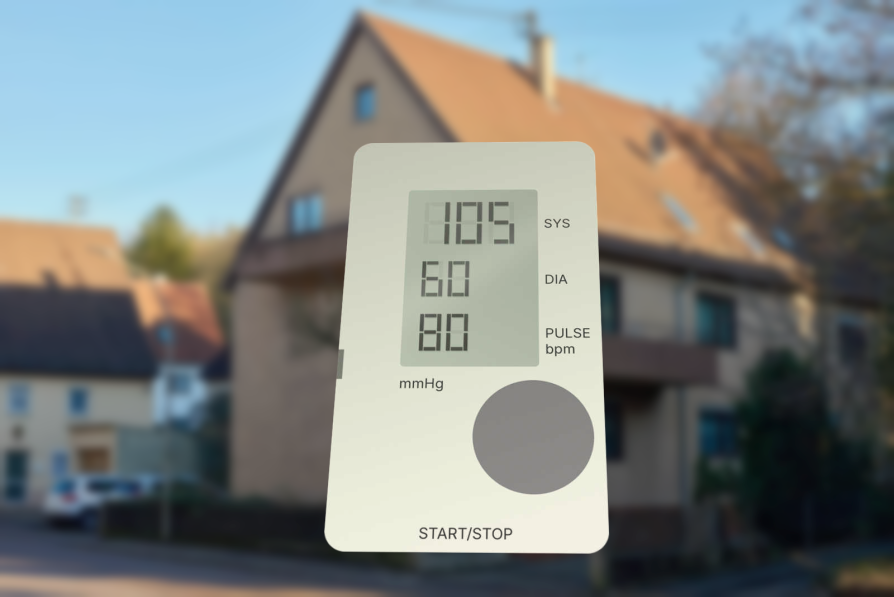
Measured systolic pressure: 105 mmHg
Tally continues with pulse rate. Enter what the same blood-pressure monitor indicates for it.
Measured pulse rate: 80 bpm
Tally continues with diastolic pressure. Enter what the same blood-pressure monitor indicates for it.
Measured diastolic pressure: 60 mmHg
